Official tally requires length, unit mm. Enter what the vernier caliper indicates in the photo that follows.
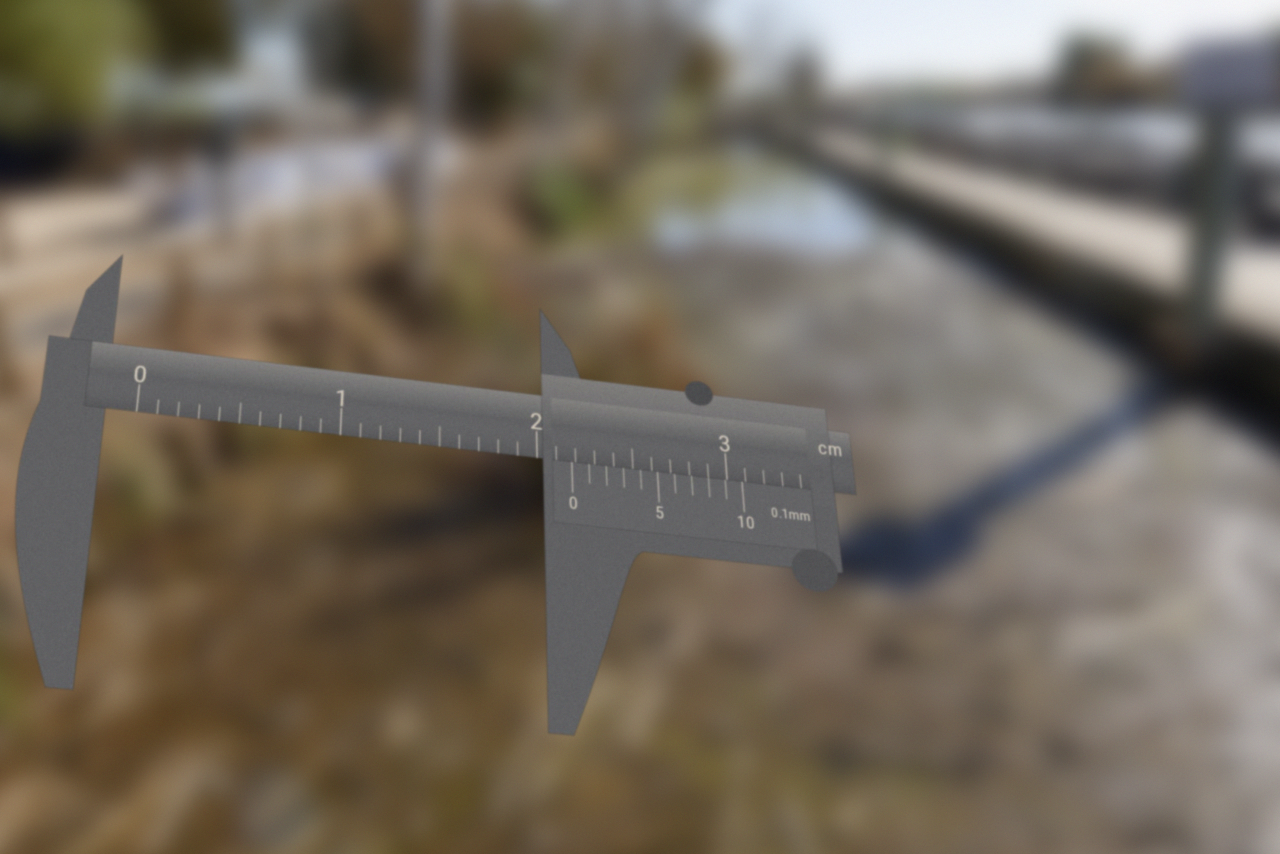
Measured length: 21.8 mm
